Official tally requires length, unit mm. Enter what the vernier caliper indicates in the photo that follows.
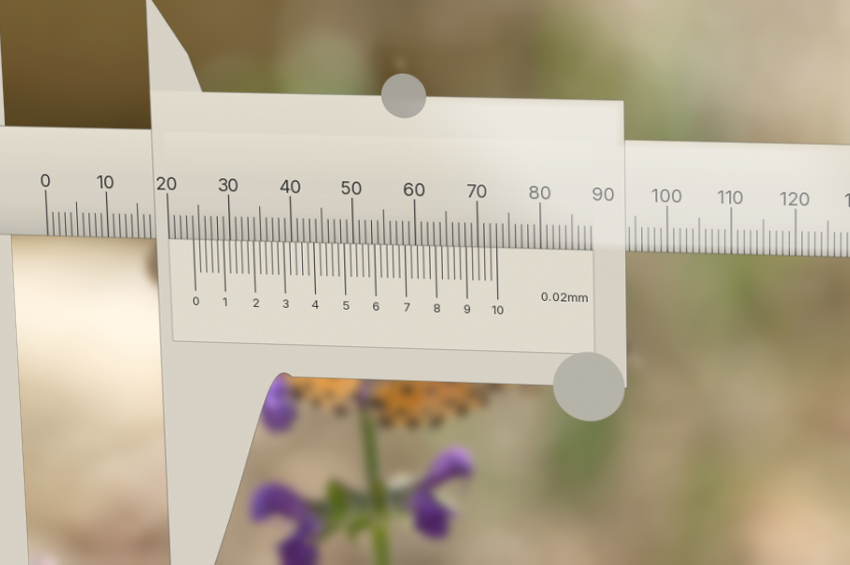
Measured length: 24.0 mm
